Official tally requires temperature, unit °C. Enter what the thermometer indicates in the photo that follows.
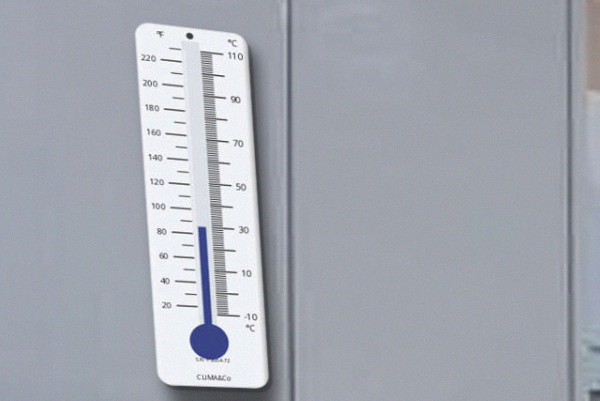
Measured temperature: 30 °C
